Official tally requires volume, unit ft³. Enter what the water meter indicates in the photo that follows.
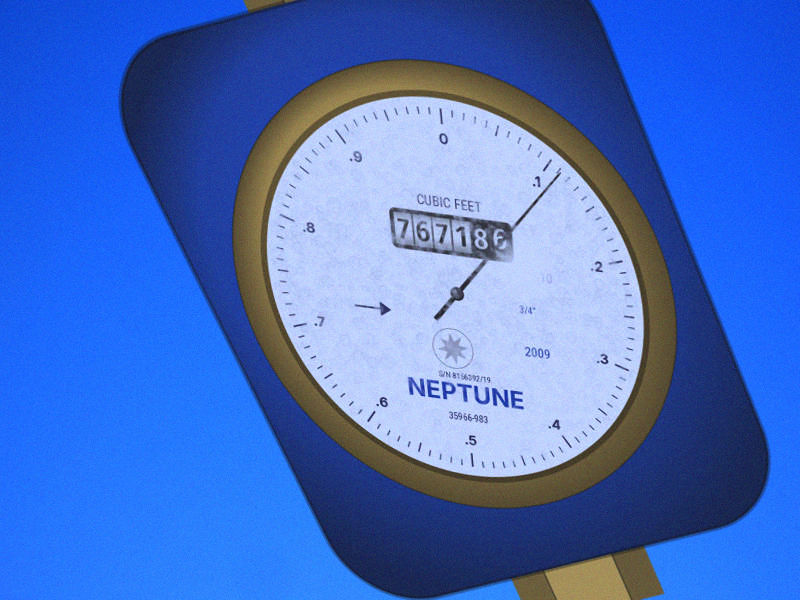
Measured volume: 767186.11 ft³
